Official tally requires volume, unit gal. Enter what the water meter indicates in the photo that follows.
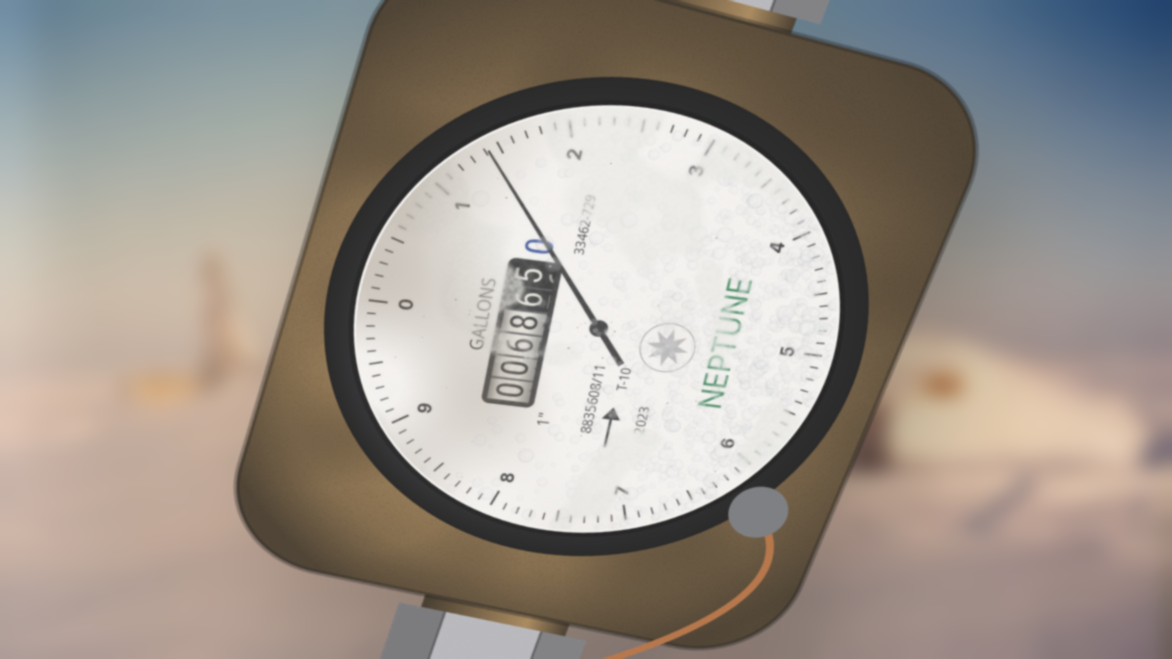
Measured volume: 68651.4 gal
